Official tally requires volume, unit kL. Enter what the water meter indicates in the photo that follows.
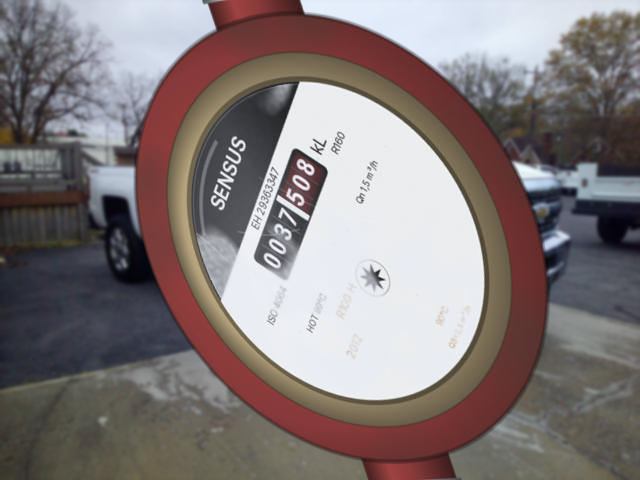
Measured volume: 37.508 kL
